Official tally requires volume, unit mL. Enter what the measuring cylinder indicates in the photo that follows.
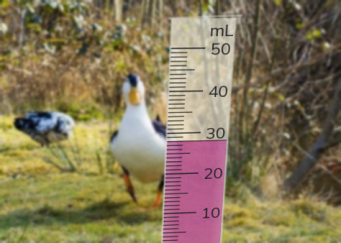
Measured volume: 28 mL
